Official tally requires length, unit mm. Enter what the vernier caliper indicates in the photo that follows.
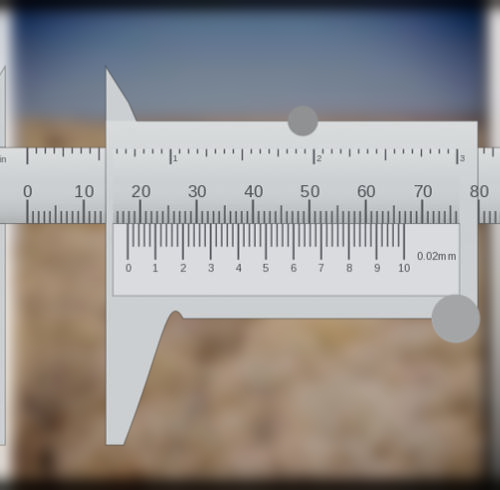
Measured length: 17.8 mm
